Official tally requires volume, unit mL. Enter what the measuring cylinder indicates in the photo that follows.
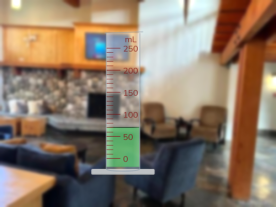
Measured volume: 70 mL
